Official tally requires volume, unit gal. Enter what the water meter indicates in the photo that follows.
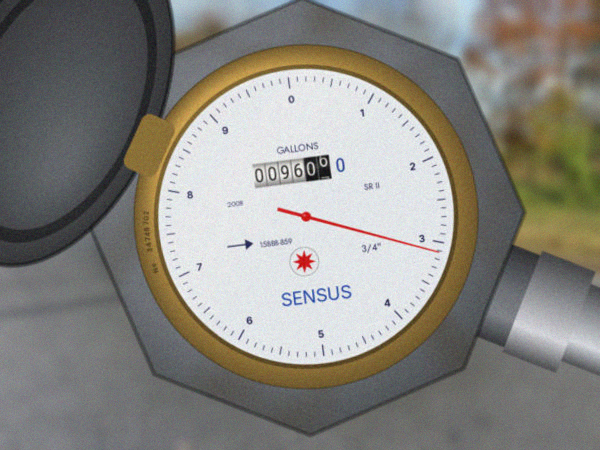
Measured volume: 96063.1 gal
